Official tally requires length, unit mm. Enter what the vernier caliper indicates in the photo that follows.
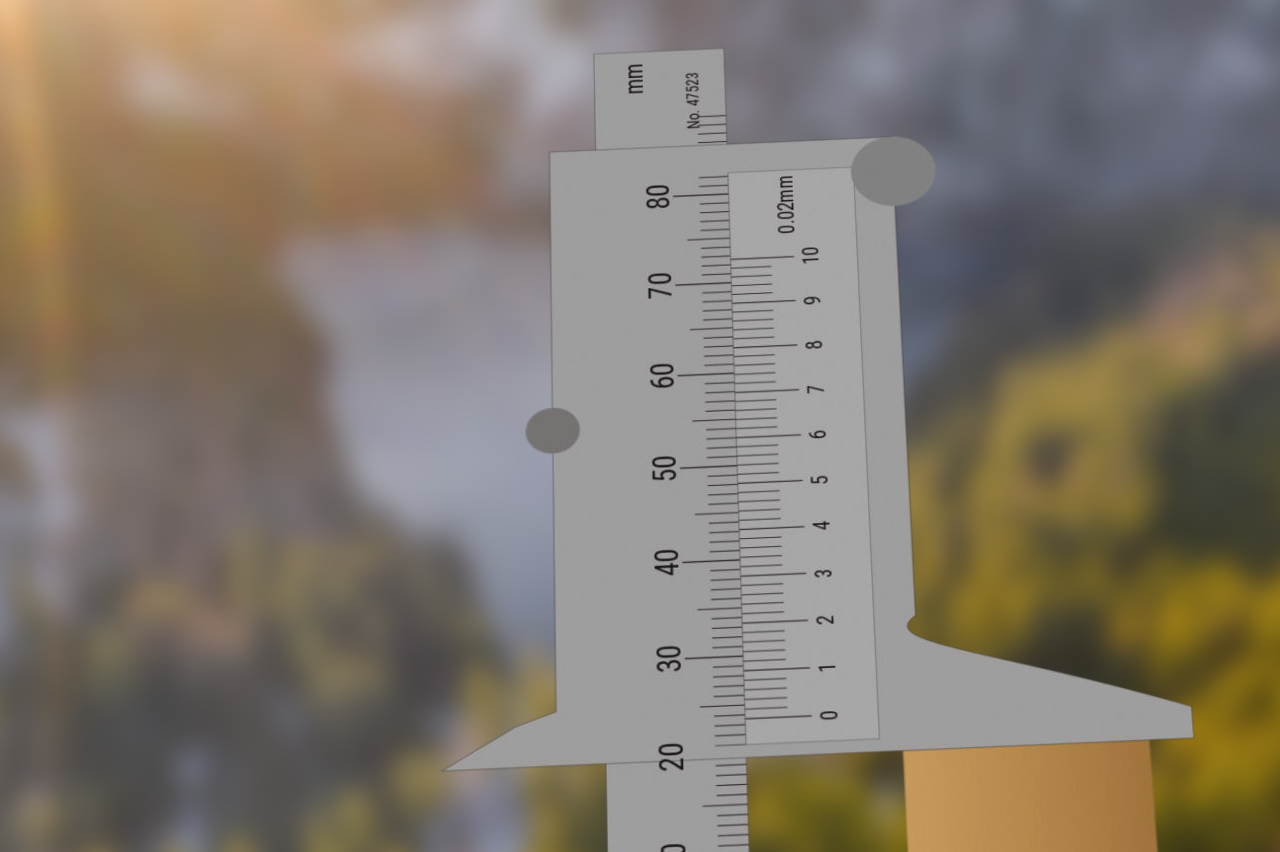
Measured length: 23.6 mm
